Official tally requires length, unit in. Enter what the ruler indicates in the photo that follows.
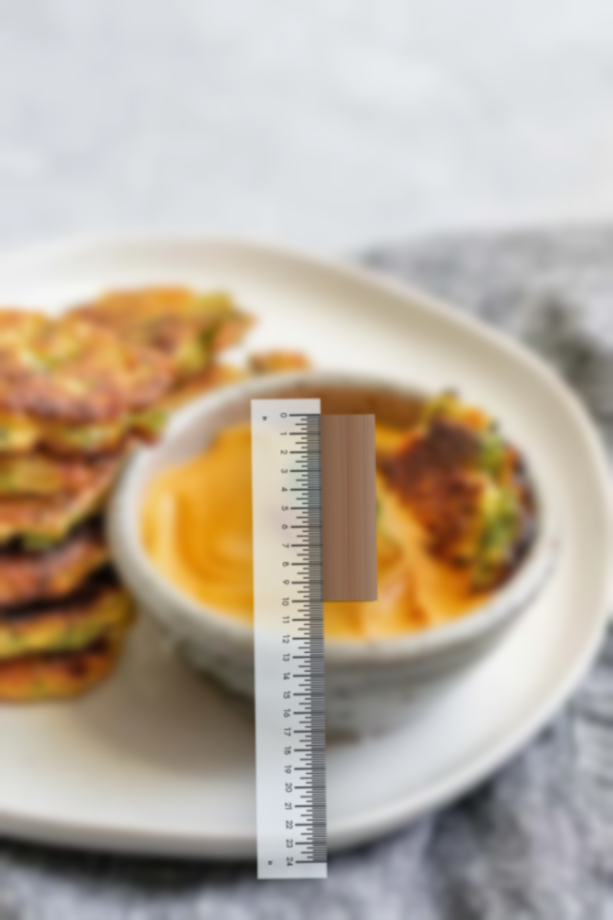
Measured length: 10 in
